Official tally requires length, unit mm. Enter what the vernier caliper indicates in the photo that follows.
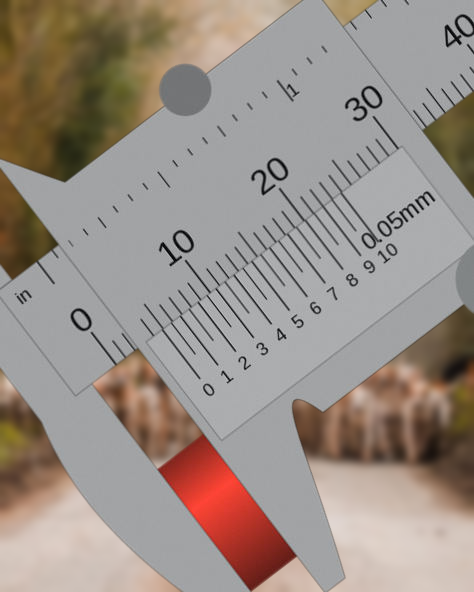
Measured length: 4.9 mm
